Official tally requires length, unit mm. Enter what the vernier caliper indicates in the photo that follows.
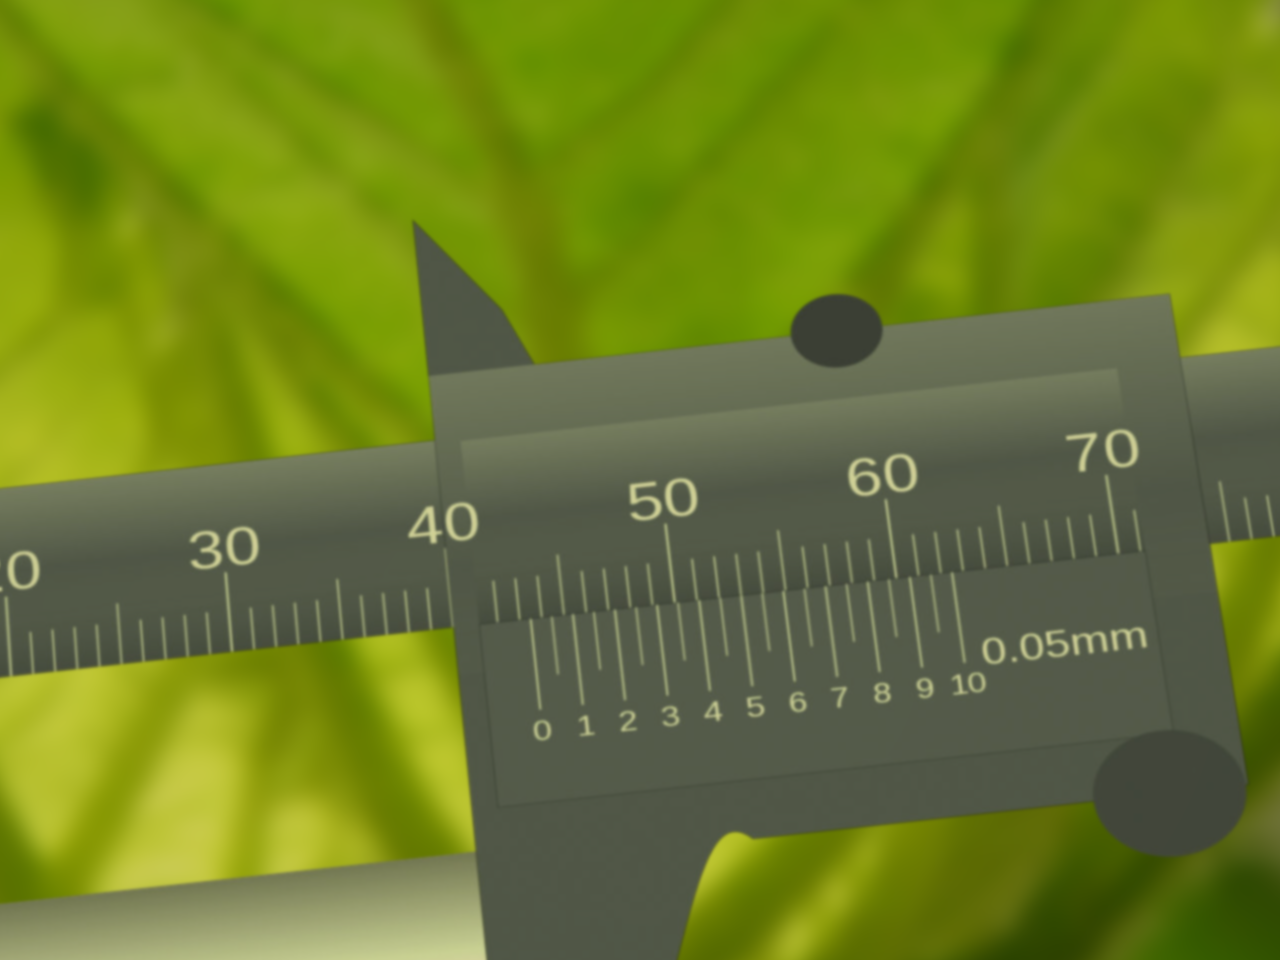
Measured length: 43.5 mm
